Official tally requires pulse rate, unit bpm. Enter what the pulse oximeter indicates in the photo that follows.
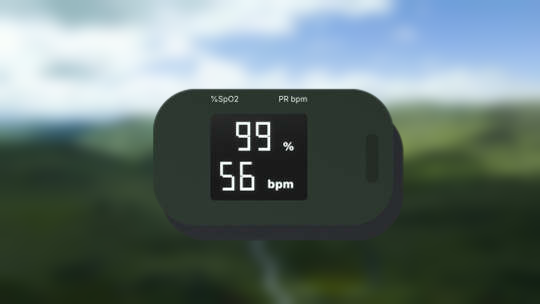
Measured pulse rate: 56 bpm
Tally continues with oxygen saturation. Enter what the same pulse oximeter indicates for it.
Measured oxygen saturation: 99 %
